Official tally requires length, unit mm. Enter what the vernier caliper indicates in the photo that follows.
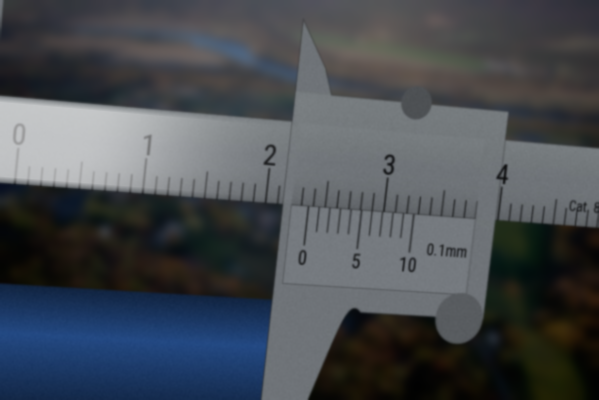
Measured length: 23.6 mm
